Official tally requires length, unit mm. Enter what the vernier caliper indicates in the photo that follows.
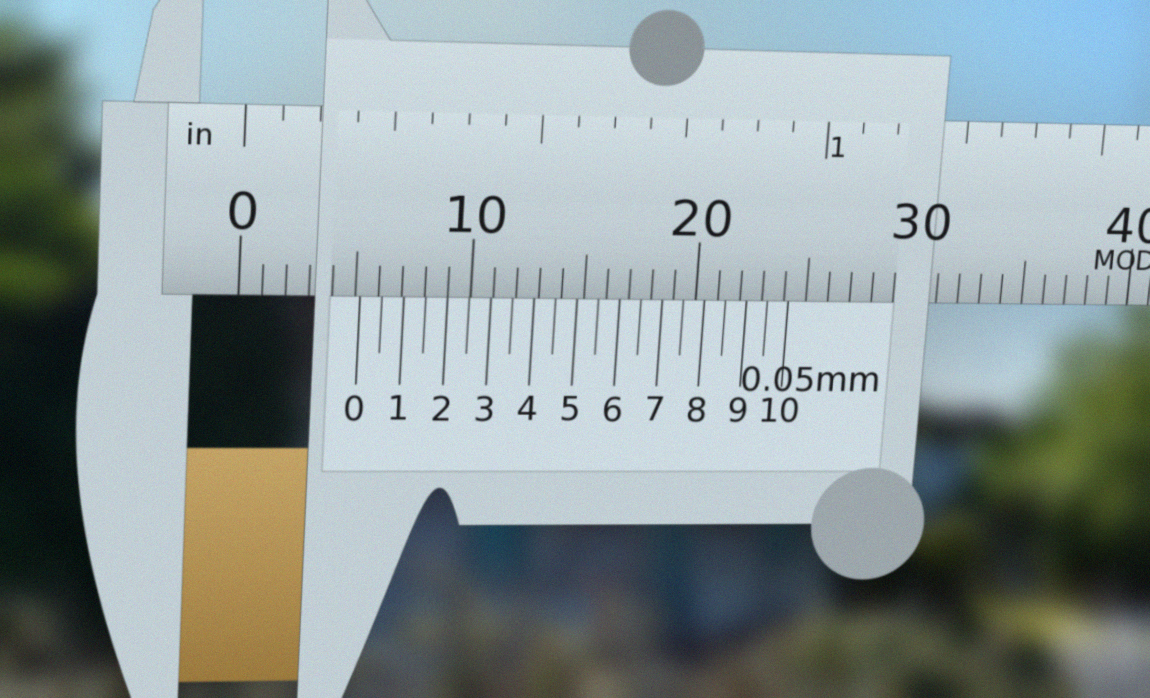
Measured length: 5.2 mm
